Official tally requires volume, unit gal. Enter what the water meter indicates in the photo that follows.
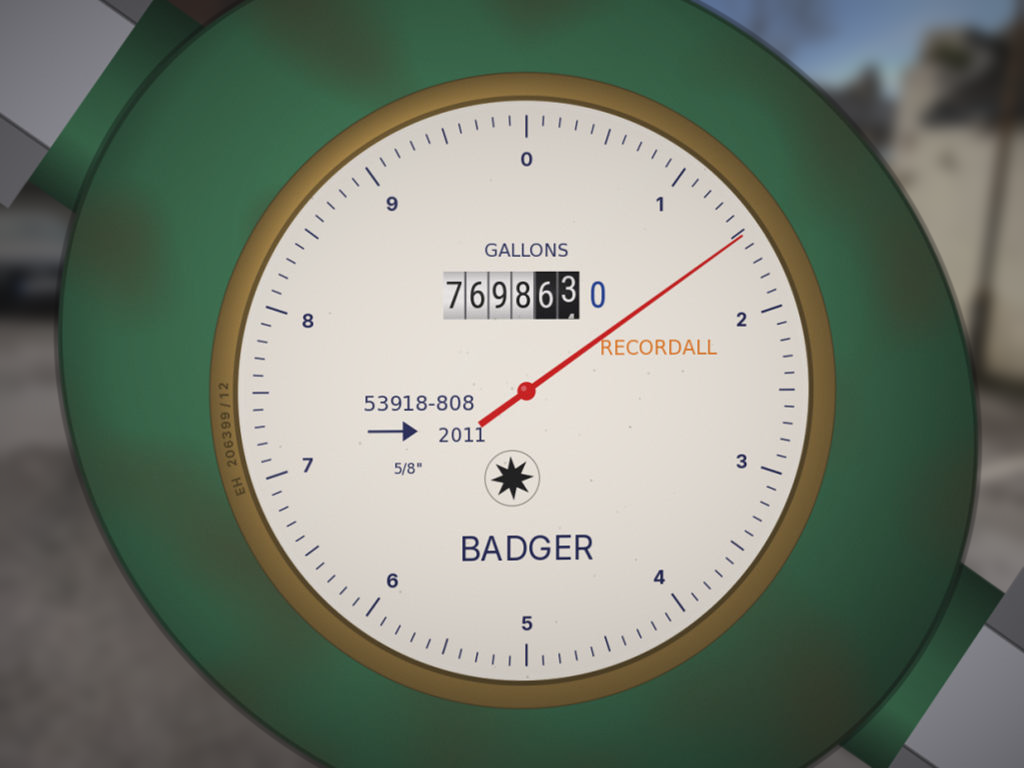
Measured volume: 7698631.5 gal
